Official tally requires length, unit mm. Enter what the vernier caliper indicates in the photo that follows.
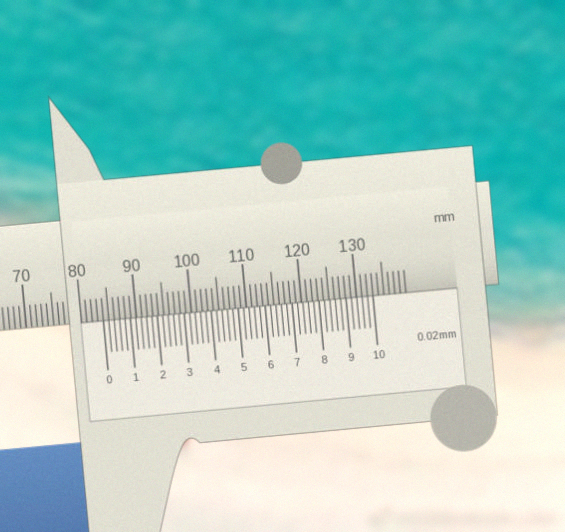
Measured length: 84.0 mm
